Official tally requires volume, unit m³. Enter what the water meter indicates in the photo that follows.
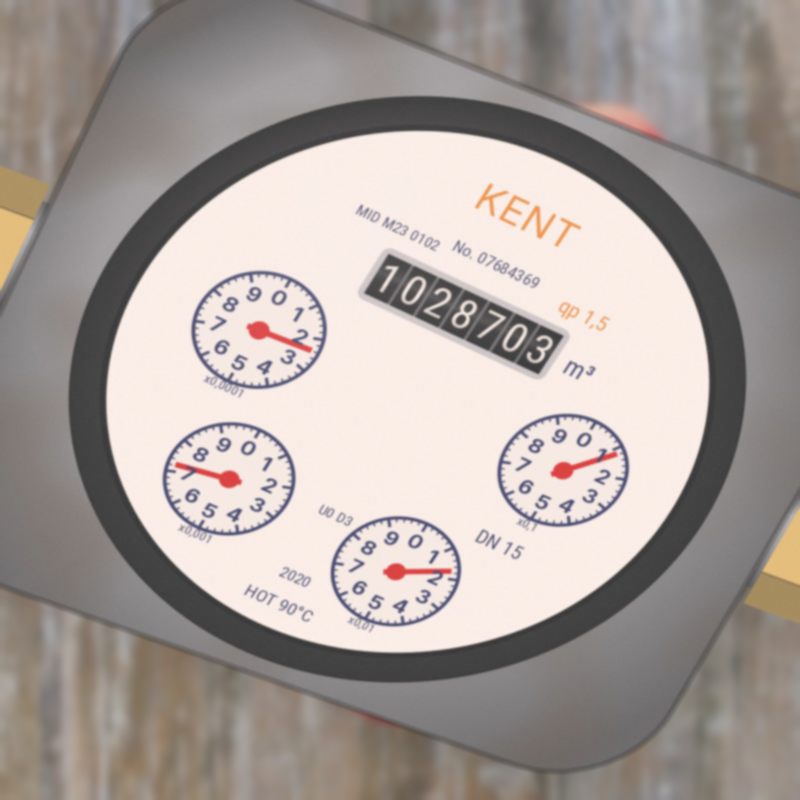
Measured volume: 1028703.1172 m³
